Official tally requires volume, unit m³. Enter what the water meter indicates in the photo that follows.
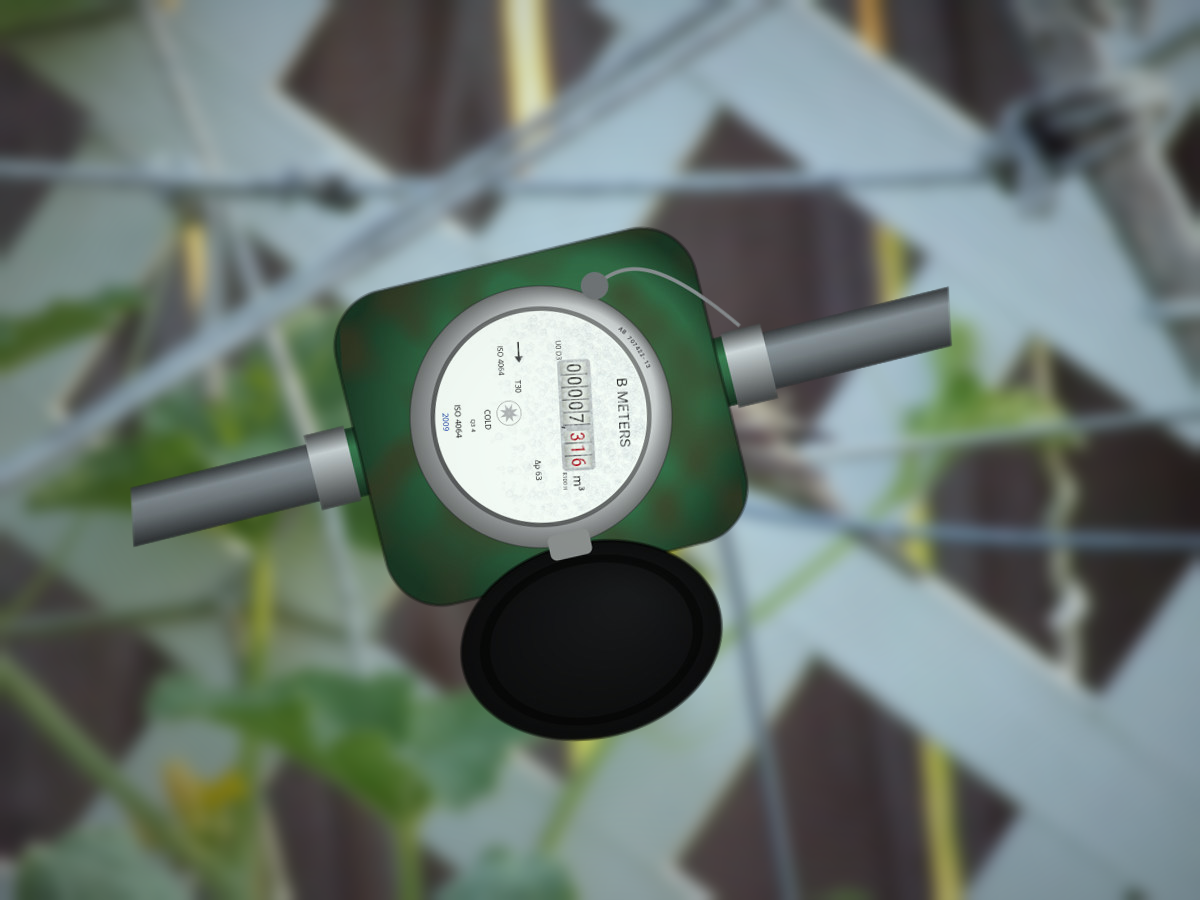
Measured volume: 7.316 m³
